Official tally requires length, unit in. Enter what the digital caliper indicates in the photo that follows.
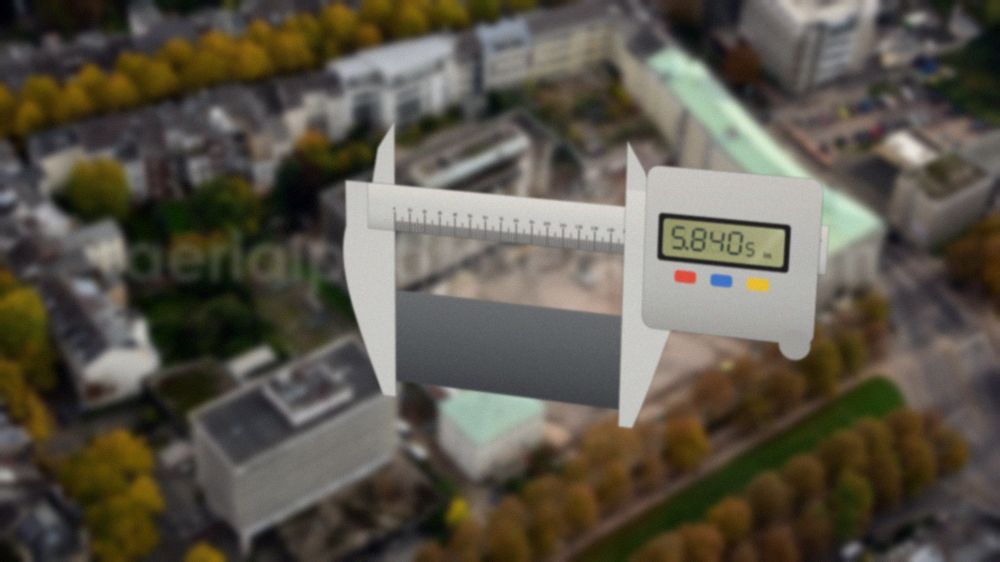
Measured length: 5.8405 in
